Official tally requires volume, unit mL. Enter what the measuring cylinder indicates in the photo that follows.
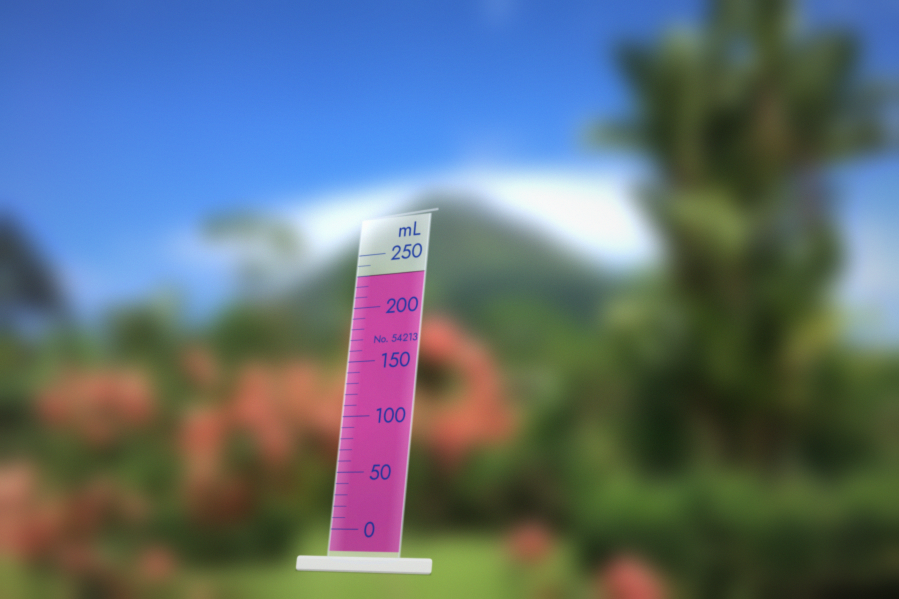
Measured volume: 230 mL
